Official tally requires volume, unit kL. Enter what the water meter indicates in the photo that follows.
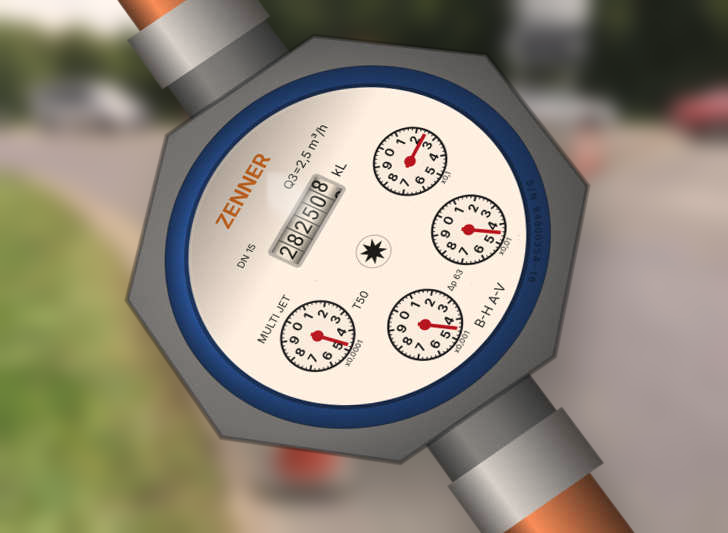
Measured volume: 282508.2444 kL
